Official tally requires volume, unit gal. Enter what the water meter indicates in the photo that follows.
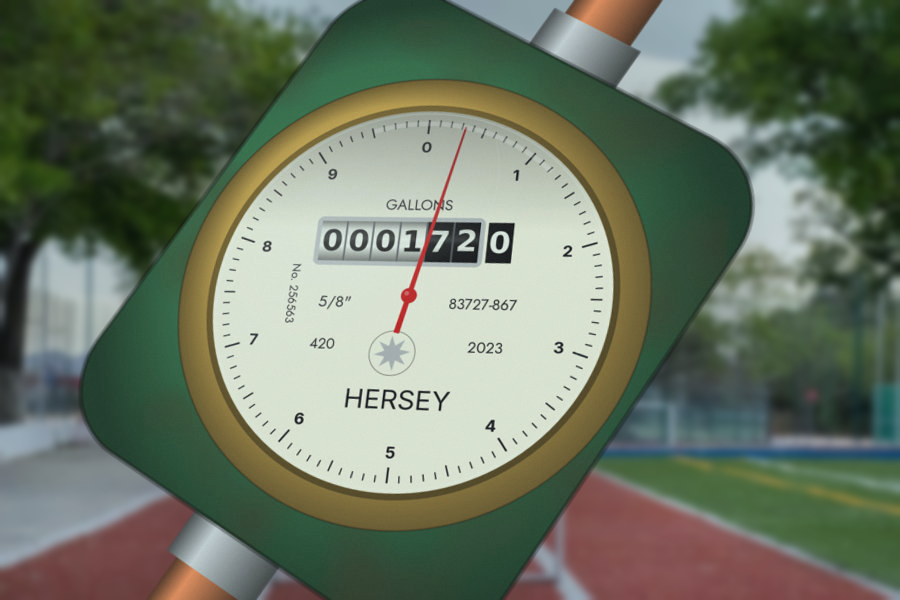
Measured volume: 1720.3 gal
